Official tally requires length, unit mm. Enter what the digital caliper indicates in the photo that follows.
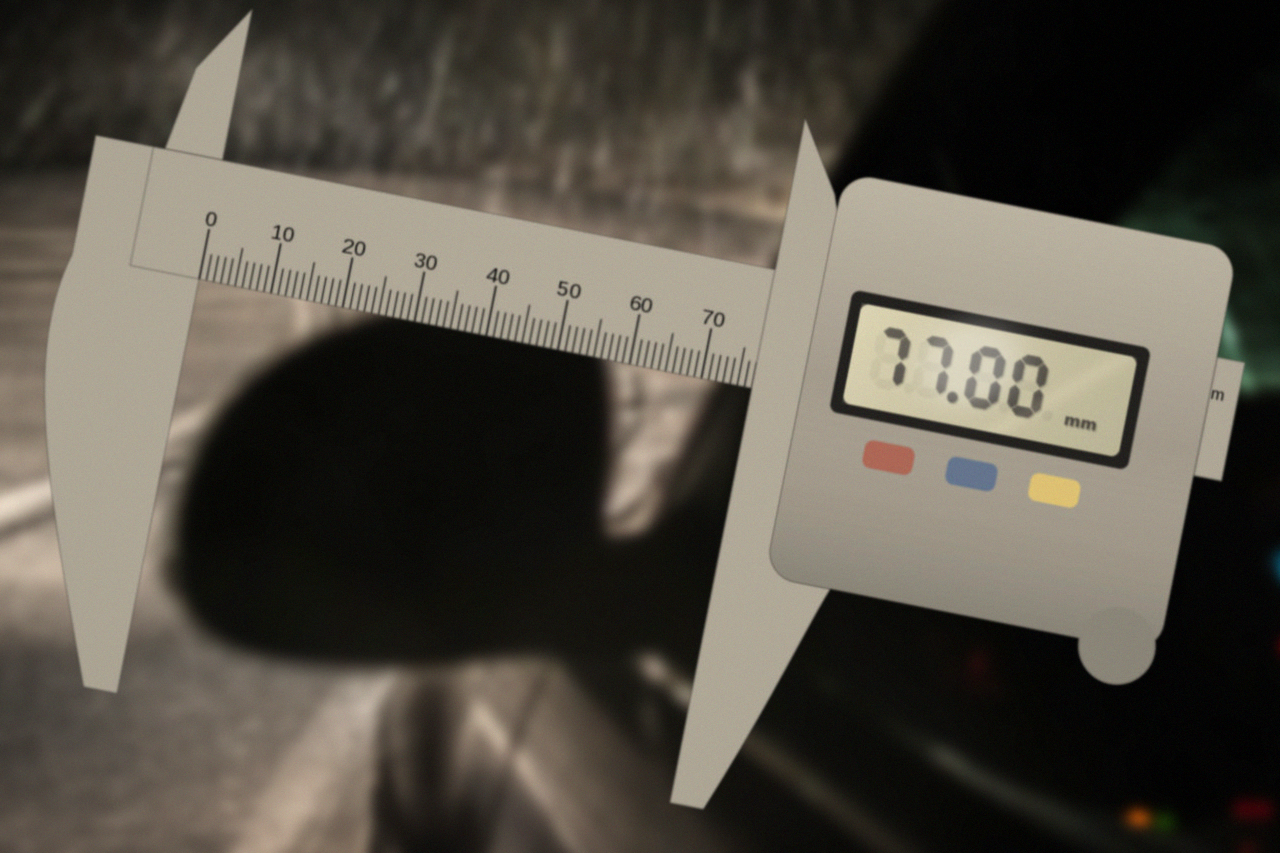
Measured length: 77.00 mm
